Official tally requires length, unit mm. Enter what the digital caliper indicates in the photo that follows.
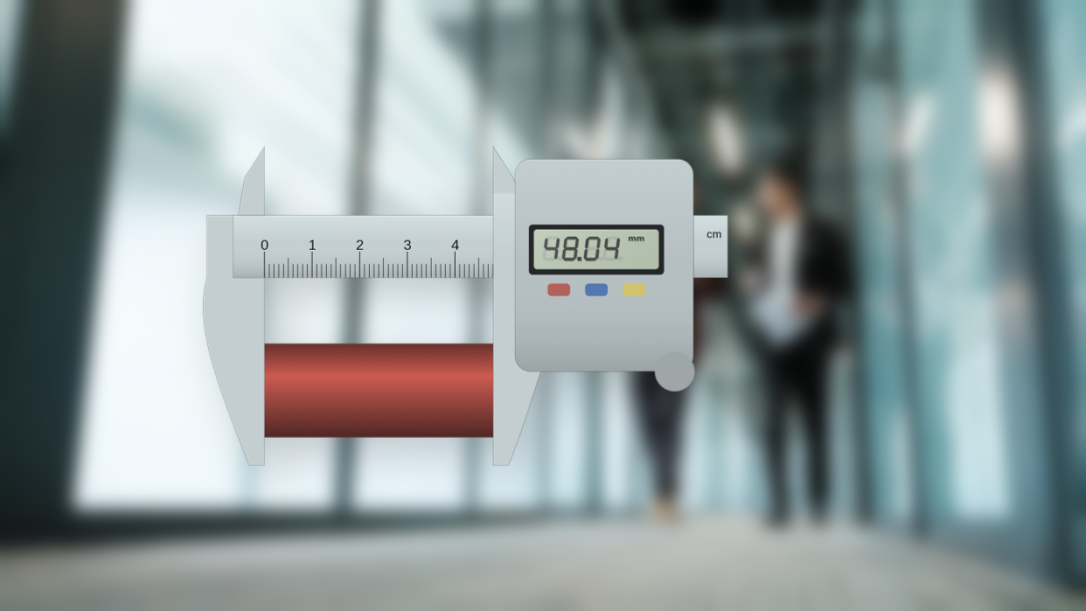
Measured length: 48.04 mm
